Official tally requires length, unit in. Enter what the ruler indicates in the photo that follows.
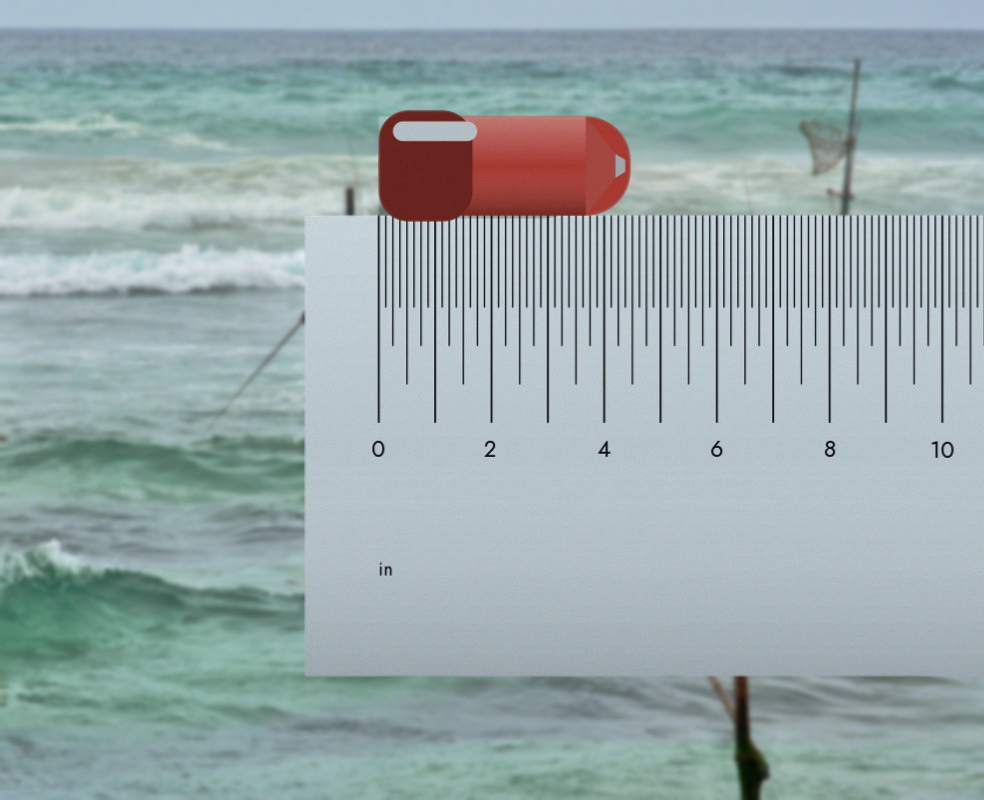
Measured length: 4.375 in
